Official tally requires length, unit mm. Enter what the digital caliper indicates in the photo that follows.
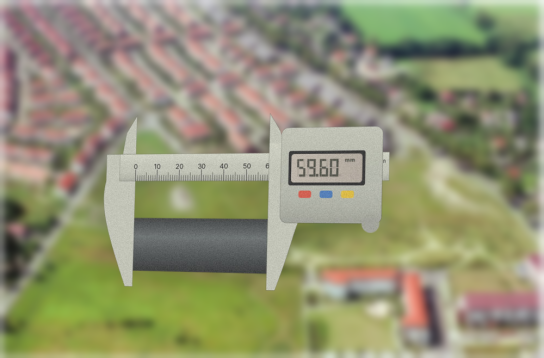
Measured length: 59.60 mm
